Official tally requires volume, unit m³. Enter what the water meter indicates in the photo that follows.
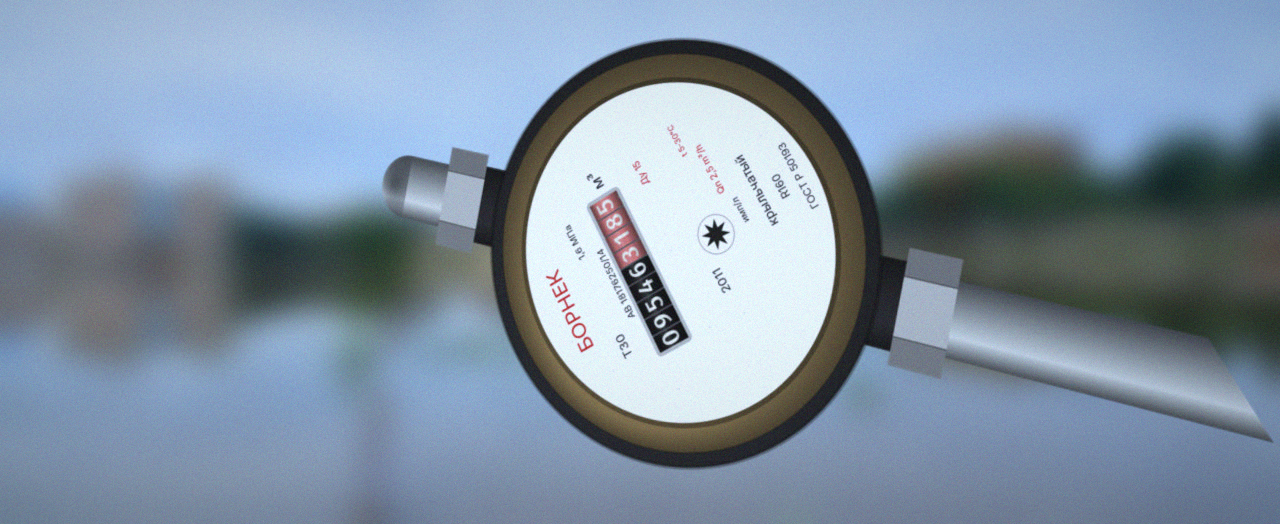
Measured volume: 9546.3185 m³
